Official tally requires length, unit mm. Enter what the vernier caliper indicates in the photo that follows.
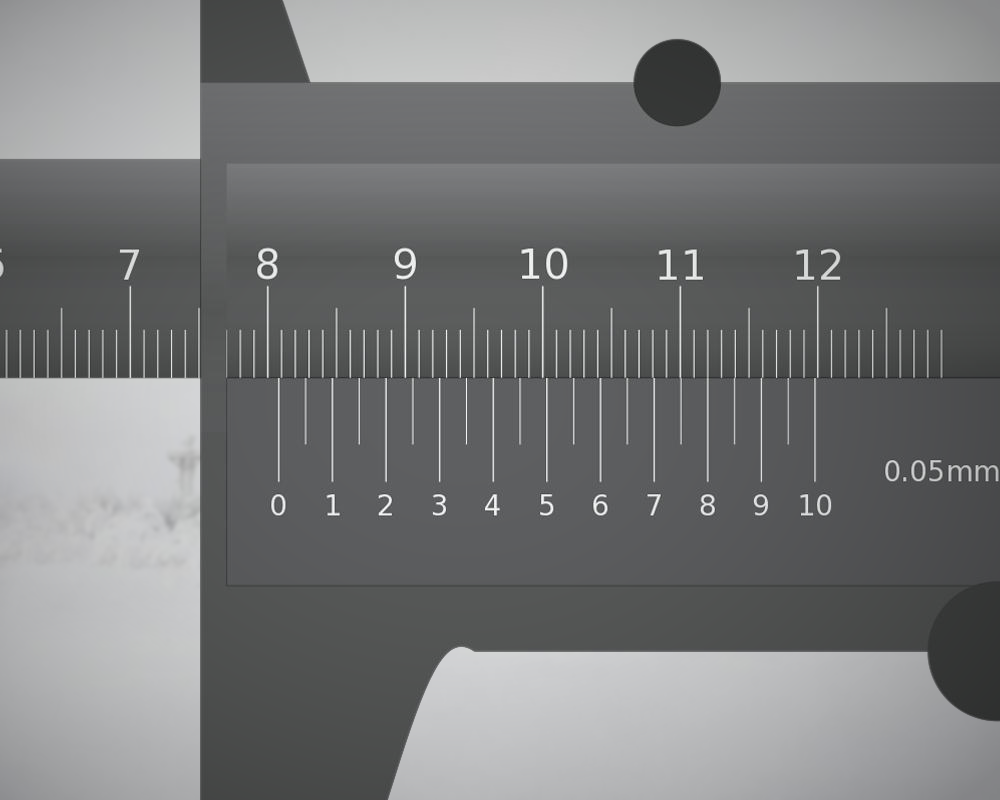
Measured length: 80.8 mm
